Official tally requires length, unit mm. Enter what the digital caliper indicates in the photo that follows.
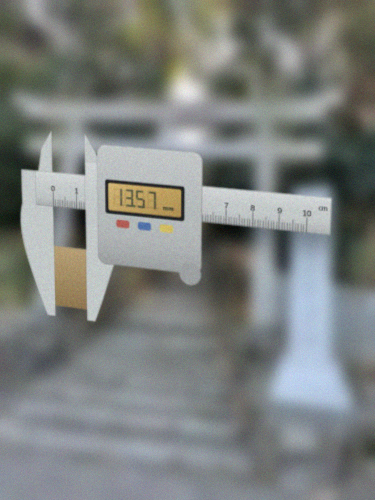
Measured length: 13.57 mm
